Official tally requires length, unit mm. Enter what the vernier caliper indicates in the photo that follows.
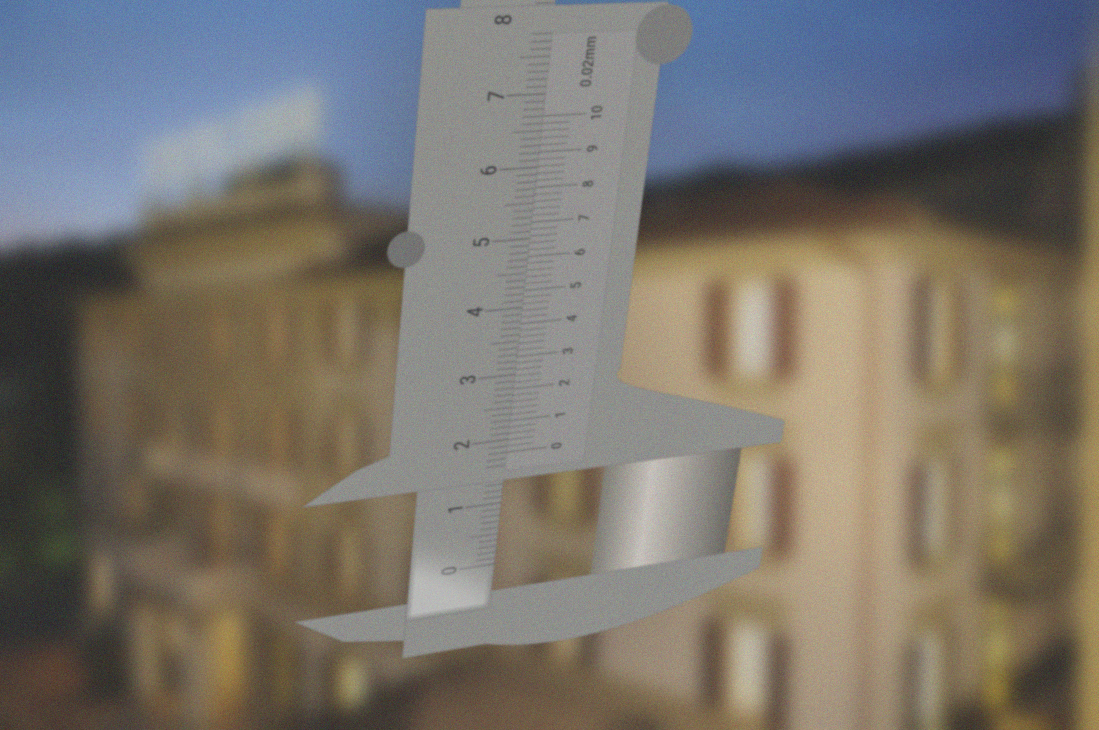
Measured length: 18.0 mm
